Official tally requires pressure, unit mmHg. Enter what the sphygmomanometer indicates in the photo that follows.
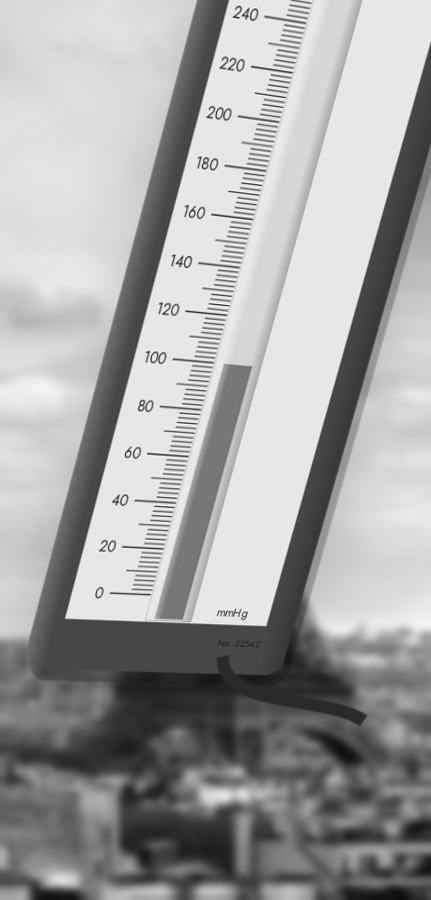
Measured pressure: 100 mmHg
